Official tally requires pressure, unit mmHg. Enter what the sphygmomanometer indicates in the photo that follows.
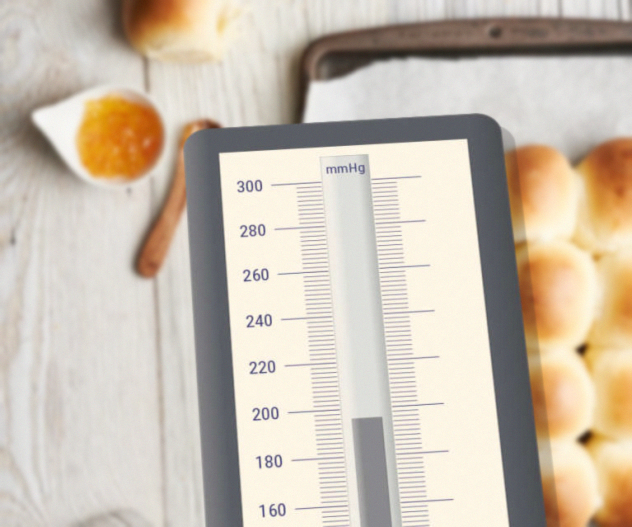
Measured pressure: 196 mmHg
